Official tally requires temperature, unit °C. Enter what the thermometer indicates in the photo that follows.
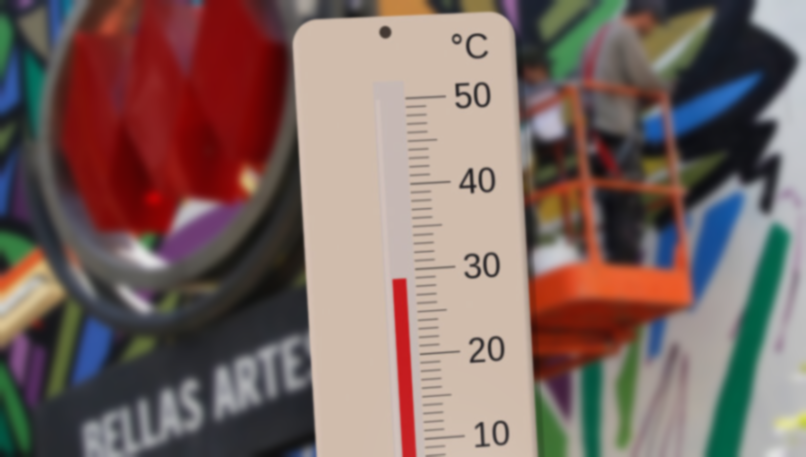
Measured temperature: 29 °C
